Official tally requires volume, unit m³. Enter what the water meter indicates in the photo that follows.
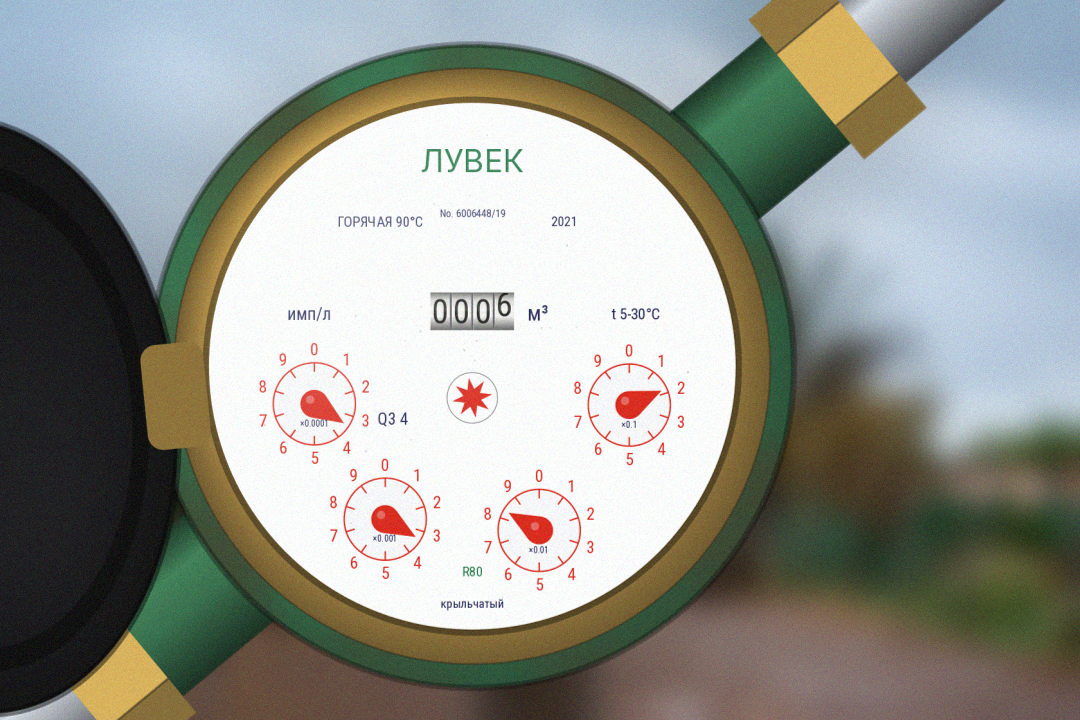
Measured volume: 6.1833 m³
